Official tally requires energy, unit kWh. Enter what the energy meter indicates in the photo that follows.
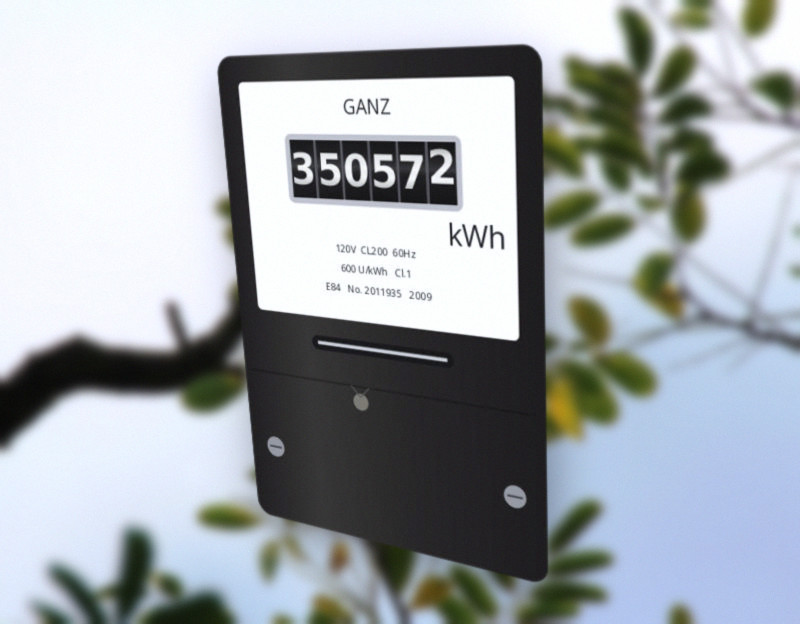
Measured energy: 350572 kWh
